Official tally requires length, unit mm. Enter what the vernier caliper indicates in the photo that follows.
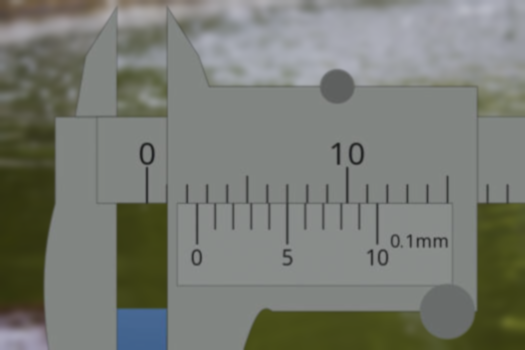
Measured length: 2.5 mm
